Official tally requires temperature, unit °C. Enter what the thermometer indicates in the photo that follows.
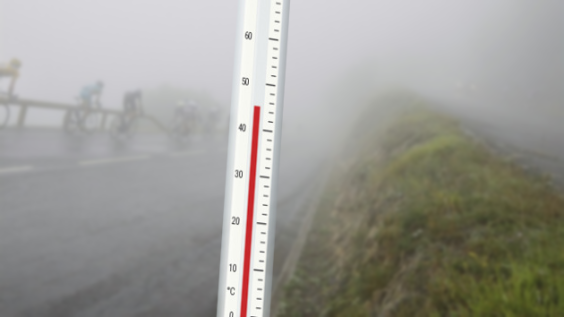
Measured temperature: 45 °C
